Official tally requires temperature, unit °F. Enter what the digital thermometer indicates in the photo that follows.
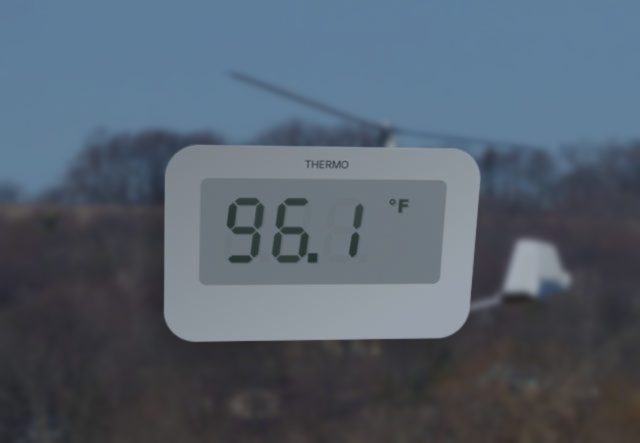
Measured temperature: 96.1 °F
